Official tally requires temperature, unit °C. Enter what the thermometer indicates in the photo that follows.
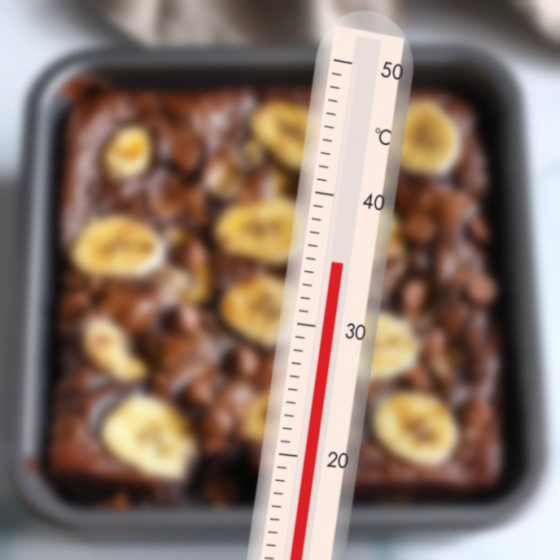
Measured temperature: 35 °C
